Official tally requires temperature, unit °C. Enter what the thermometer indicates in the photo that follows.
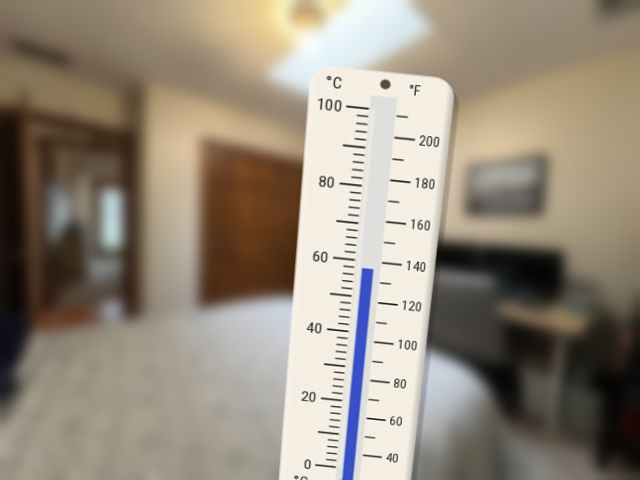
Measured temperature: 58 °C
